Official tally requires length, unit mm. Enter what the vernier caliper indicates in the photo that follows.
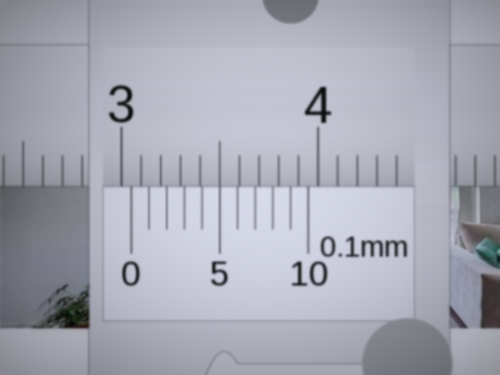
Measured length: 30.5 mm
